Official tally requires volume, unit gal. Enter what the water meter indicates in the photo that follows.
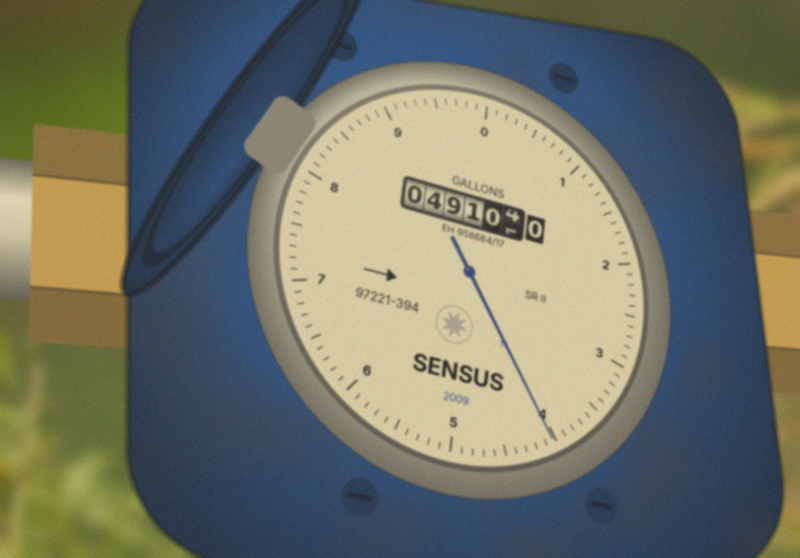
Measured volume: 491044.0 gal
